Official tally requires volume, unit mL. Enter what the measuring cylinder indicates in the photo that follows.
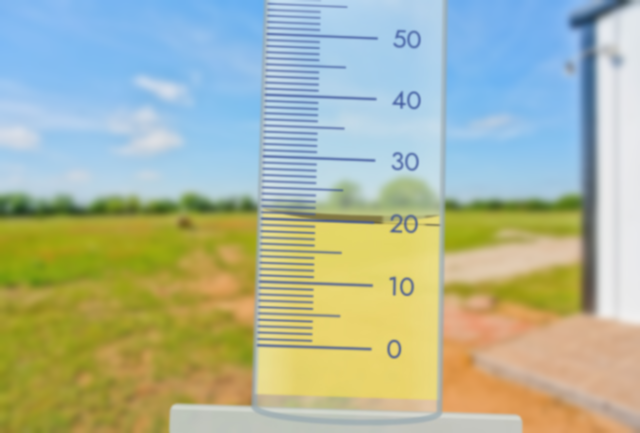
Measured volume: 20 mL
